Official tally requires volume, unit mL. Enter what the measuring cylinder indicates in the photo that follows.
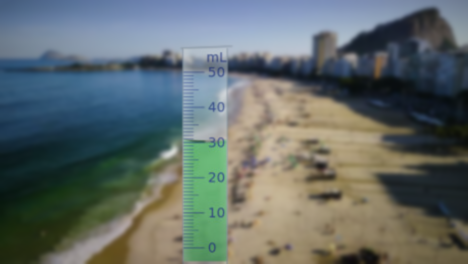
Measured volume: 30 mL
